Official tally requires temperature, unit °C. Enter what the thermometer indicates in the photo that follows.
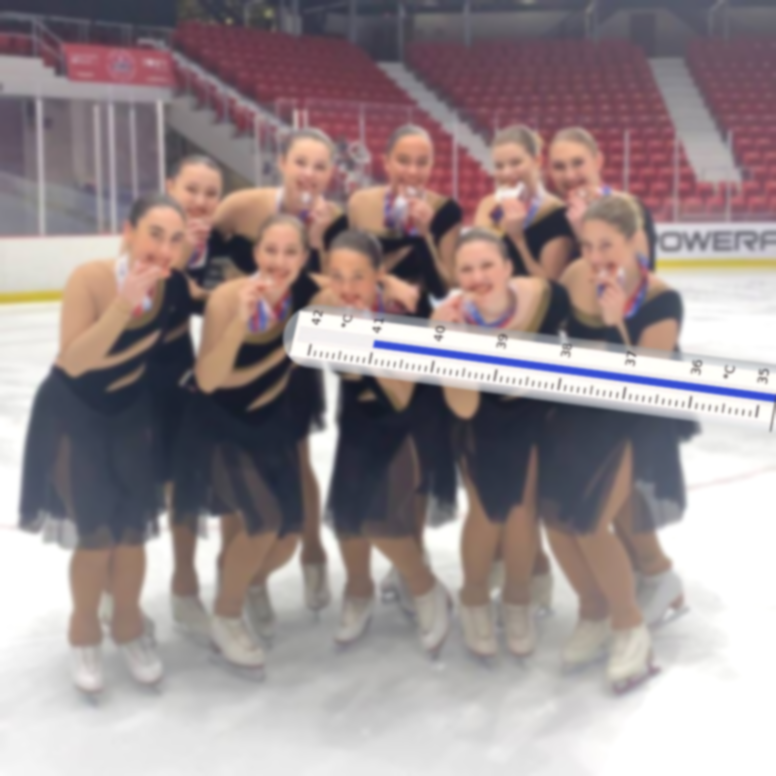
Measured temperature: 41 °C
